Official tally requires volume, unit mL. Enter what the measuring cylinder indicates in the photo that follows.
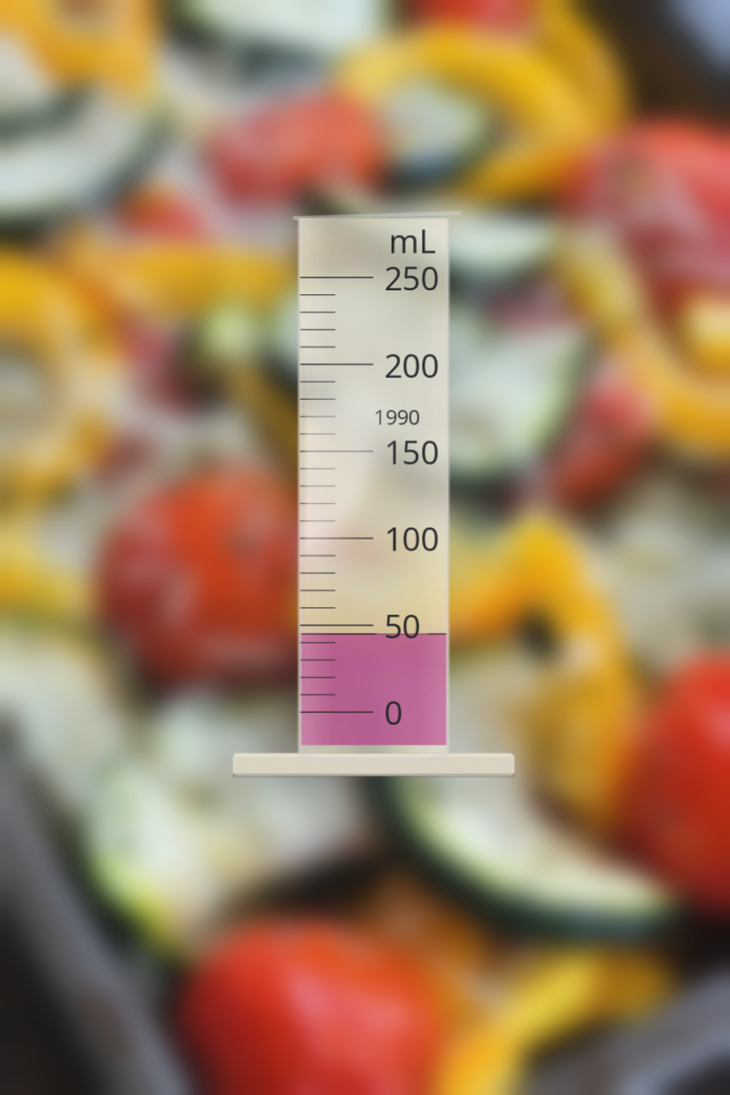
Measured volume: 45 mL
